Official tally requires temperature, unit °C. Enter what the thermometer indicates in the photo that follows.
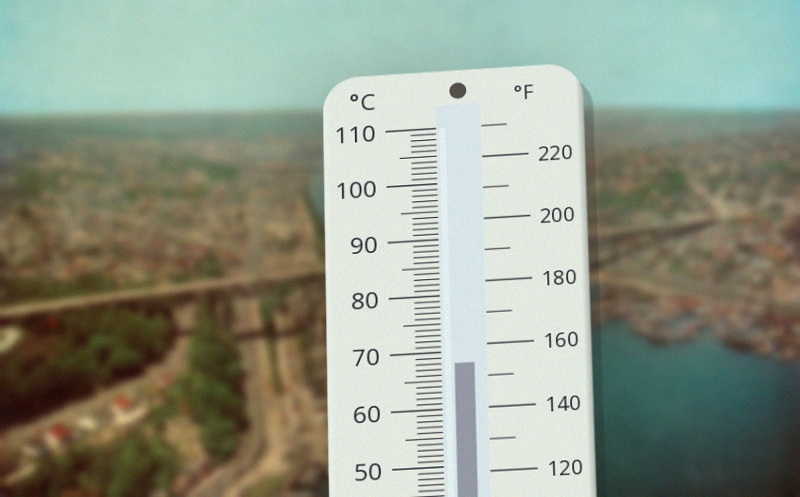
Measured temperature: 68 °C
